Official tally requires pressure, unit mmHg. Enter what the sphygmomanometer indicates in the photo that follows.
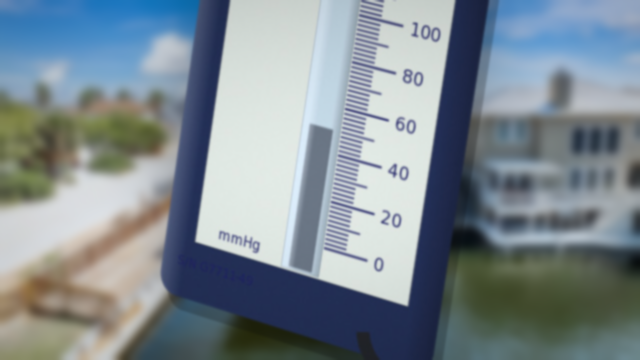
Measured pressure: 50 mmHg
